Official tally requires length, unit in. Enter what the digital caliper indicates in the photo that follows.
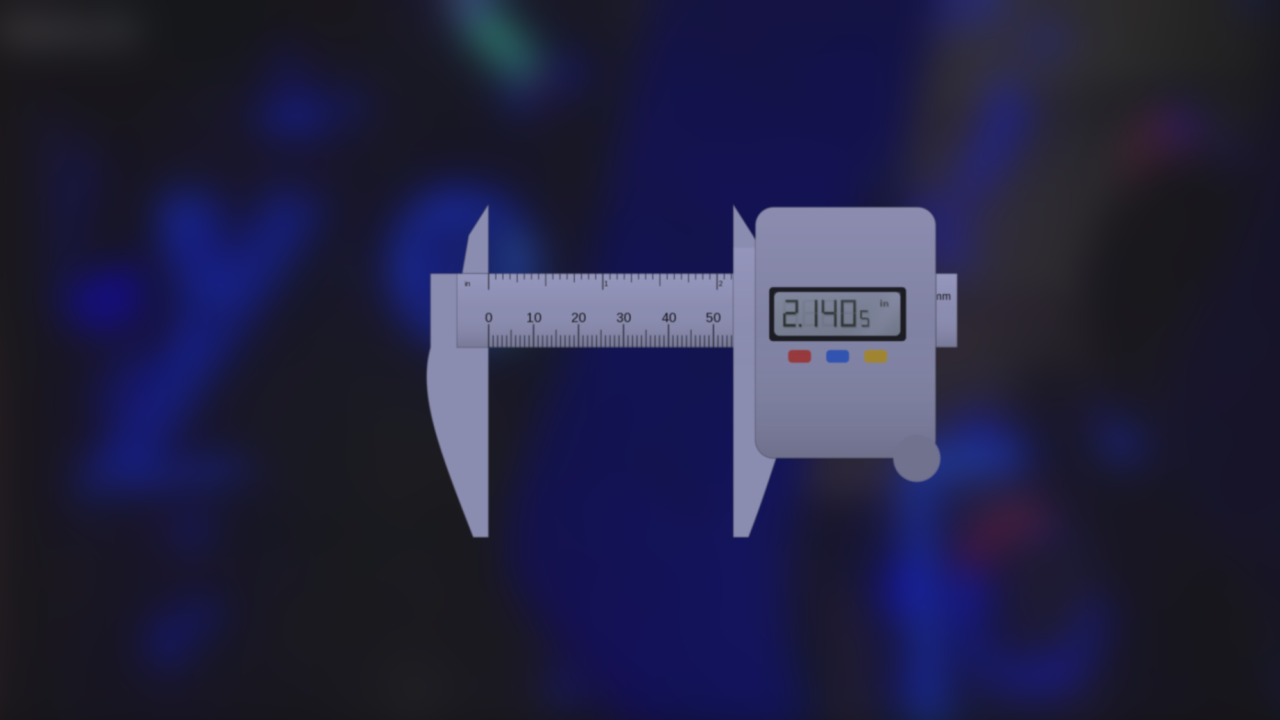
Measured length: 2.1405 in
